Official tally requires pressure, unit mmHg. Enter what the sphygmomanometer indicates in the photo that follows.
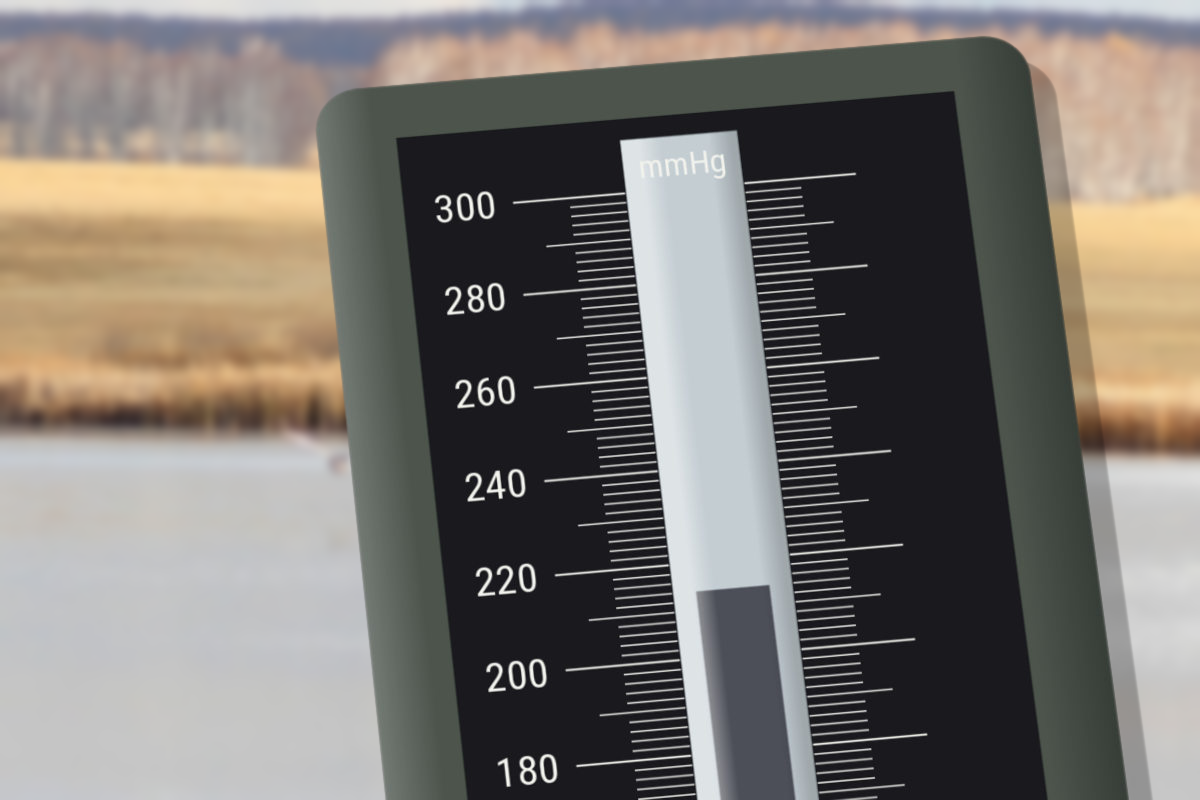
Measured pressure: 214 mmHg
